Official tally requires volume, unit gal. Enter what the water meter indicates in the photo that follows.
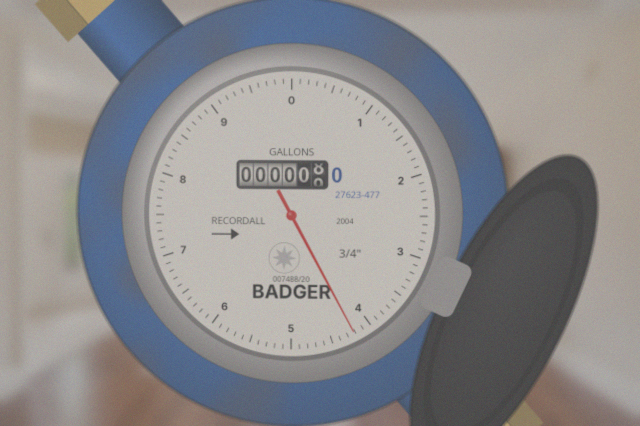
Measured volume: 84.2 gal
